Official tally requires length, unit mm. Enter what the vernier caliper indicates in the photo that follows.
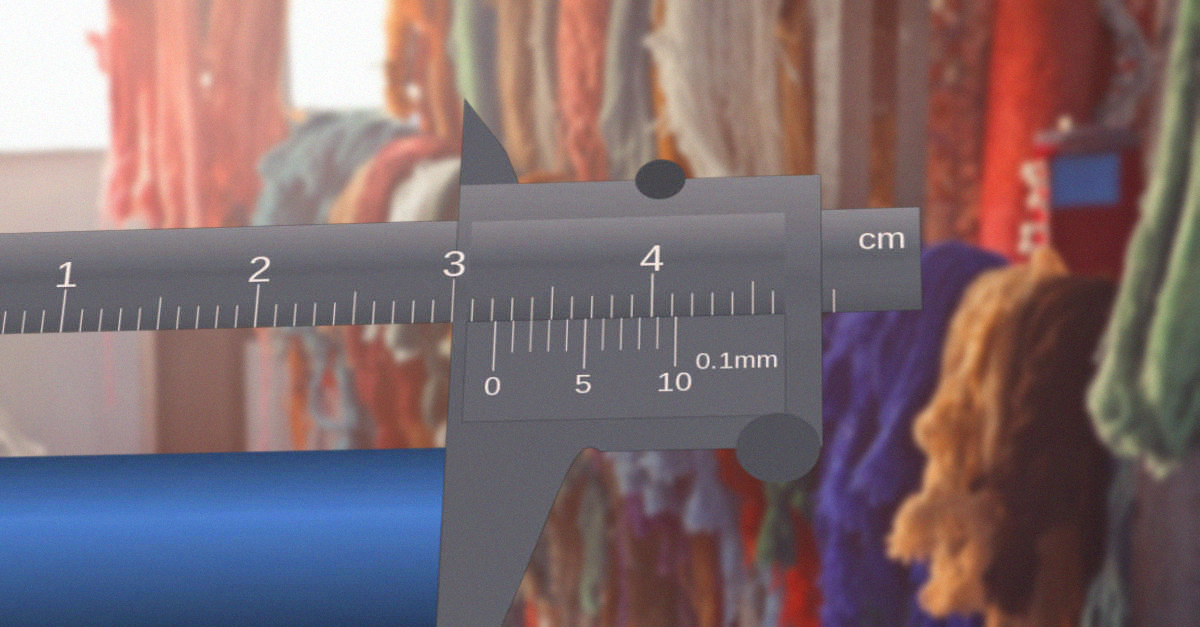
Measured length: 32.2 mm
